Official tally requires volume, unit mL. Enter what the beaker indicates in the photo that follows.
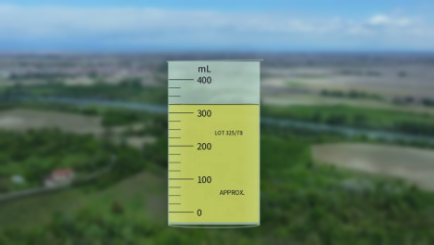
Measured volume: 325 mL
